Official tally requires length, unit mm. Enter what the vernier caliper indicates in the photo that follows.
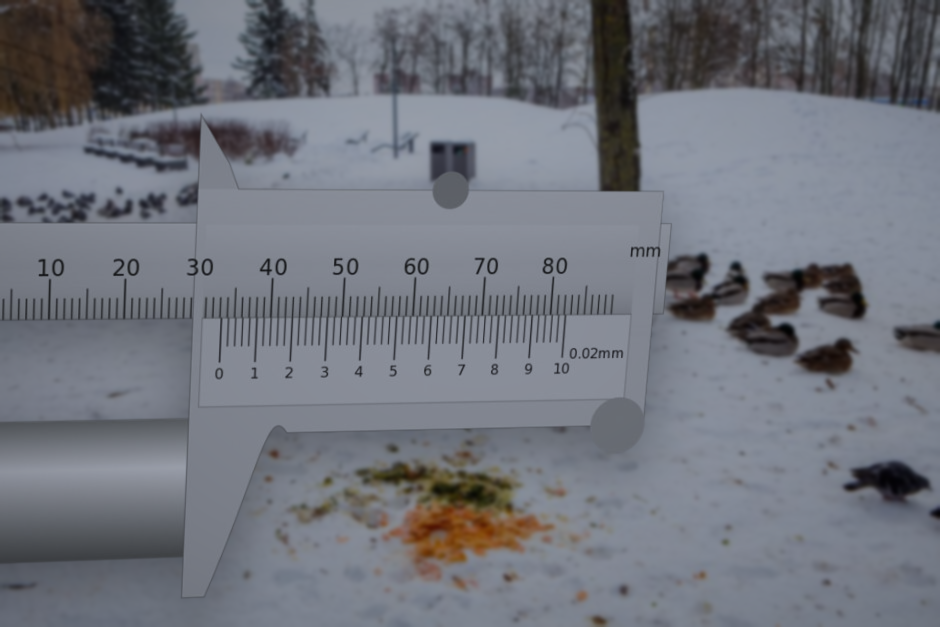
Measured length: 33.2 mm
